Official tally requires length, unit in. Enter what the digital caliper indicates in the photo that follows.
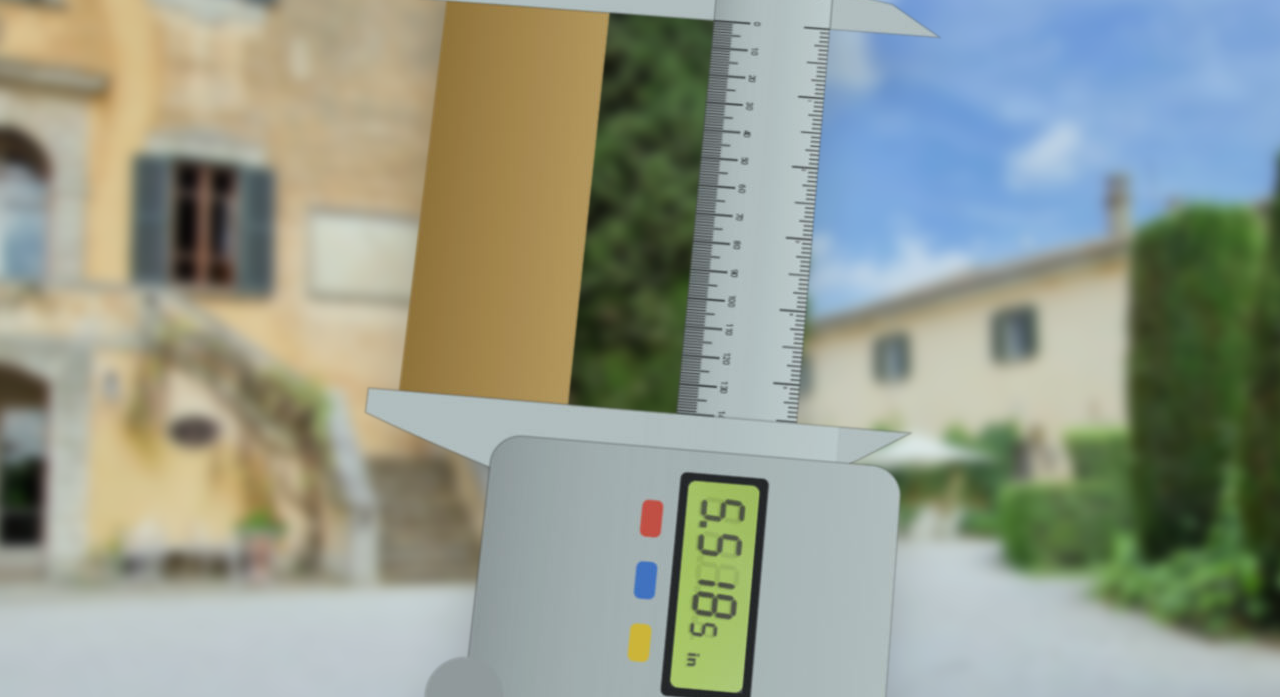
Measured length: 5.5185 in
